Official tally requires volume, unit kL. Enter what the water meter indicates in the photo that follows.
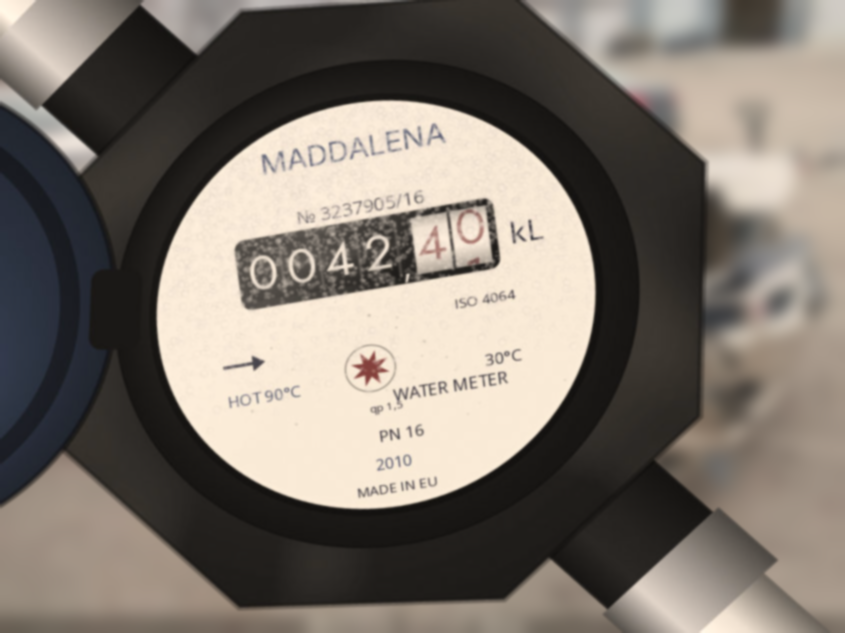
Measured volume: 42.40 kL
